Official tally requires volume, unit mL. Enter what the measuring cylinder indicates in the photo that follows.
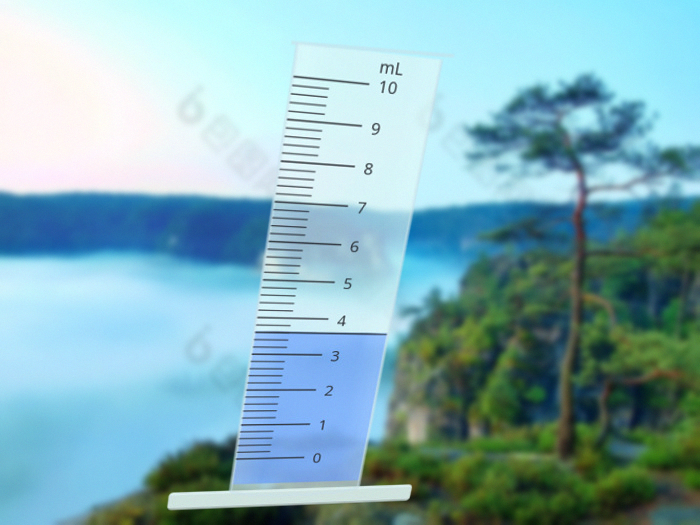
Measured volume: 3.6 mL
